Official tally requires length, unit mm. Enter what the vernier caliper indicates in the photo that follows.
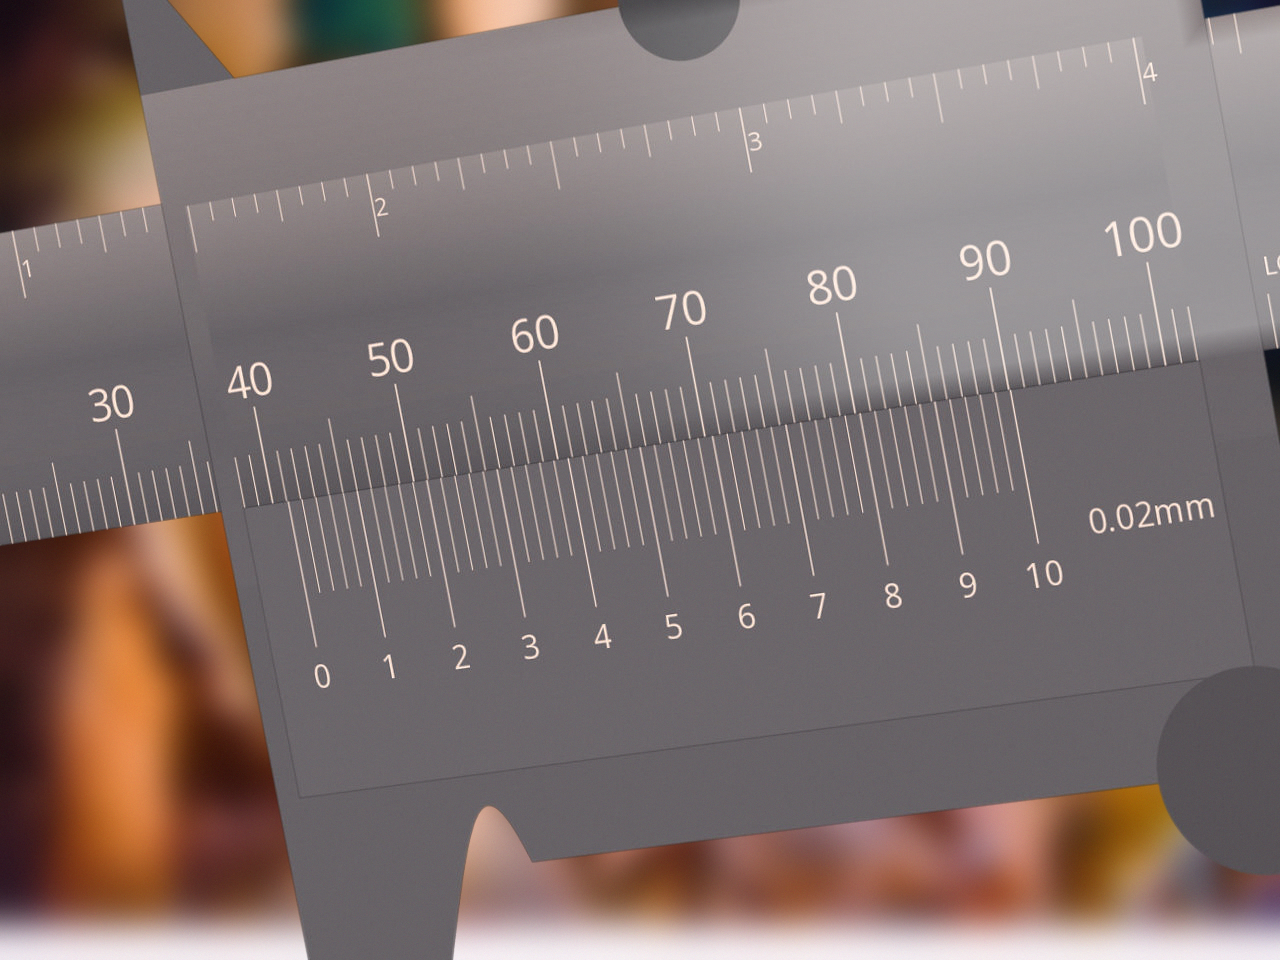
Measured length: 41.1 mm
